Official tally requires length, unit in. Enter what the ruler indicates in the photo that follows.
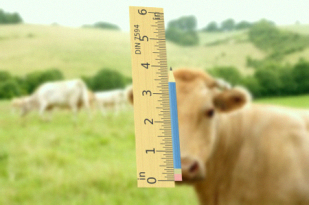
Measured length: 4 in
